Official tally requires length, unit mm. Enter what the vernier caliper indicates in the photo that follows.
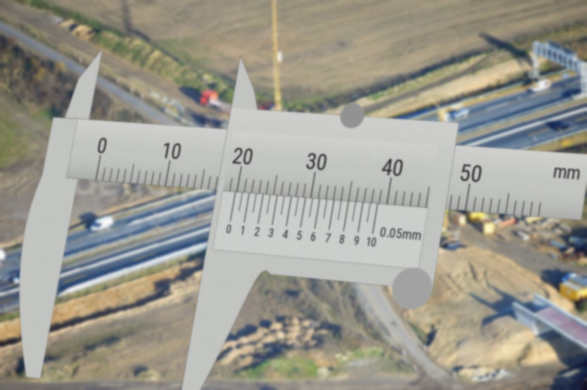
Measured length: 19.8 mm
